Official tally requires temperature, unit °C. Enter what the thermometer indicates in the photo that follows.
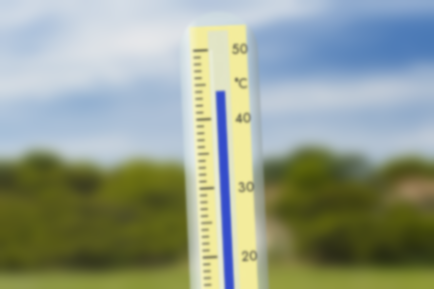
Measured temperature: 44 °C
